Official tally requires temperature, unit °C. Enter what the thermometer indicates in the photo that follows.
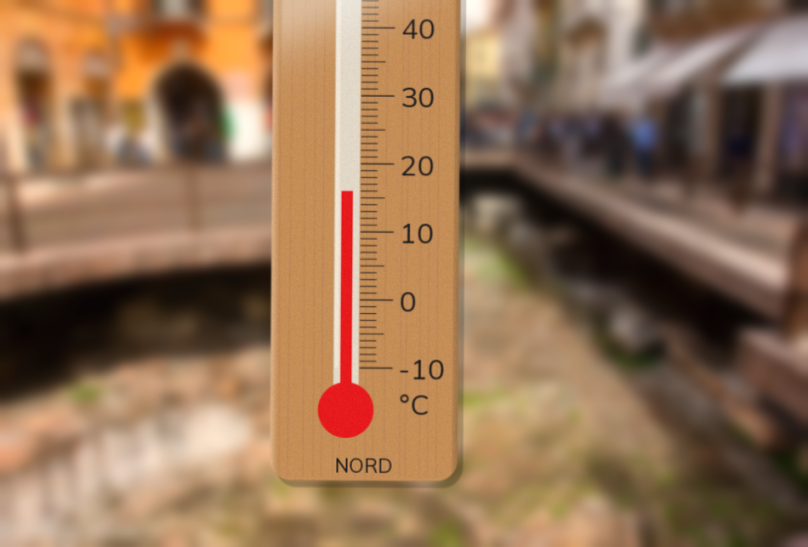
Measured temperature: 16 °C
